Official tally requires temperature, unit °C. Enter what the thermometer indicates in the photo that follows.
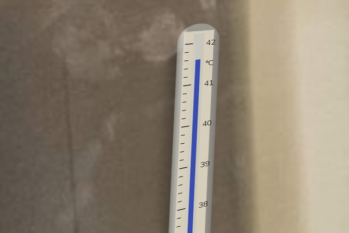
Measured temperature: 41.6 °C
